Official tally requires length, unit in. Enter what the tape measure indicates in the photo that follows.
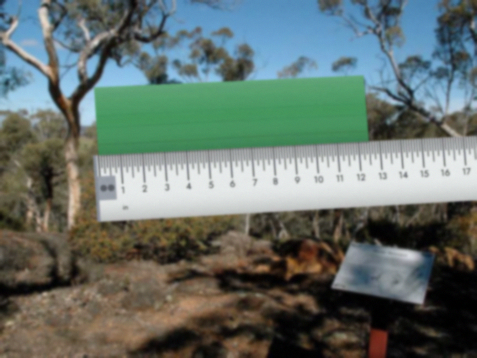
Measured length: 12.5 in
